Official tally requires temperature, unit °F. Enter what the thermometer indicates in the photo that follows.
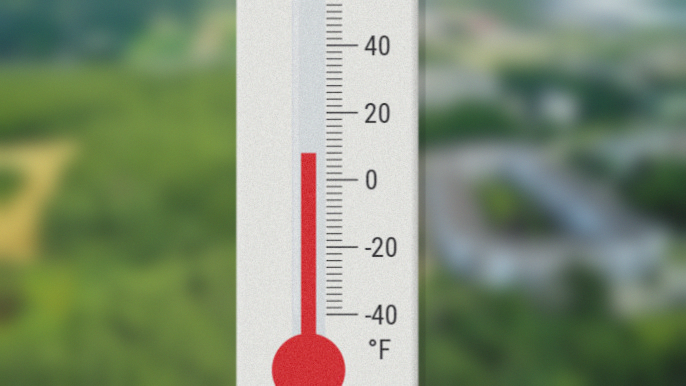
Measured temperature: 8 °F
